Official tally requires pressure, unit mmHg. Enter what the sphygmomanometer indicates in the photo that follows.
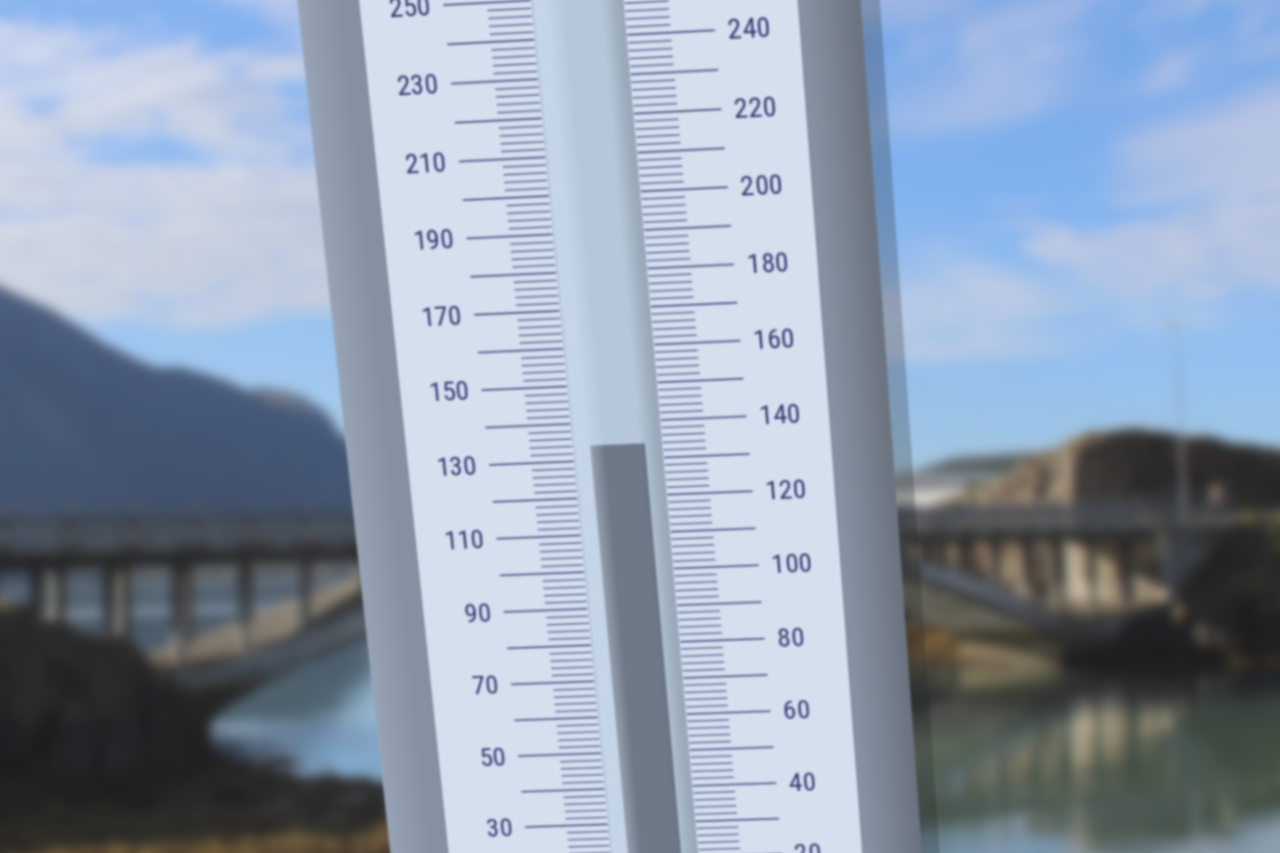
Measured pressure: 134 mmHg
